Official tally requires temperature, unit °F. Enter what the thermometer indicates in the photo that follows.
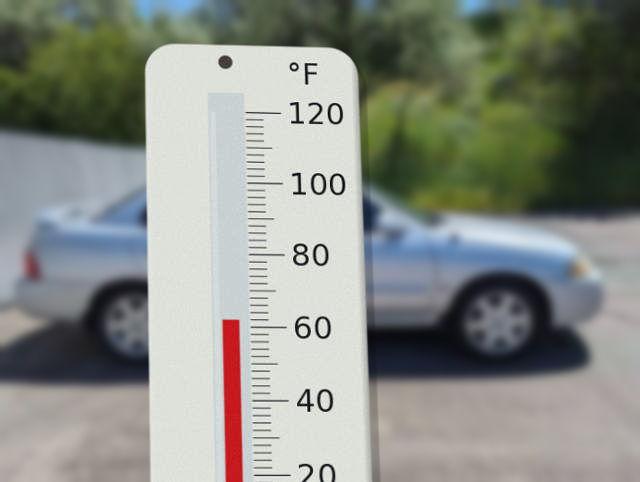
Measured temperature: 62 °F
